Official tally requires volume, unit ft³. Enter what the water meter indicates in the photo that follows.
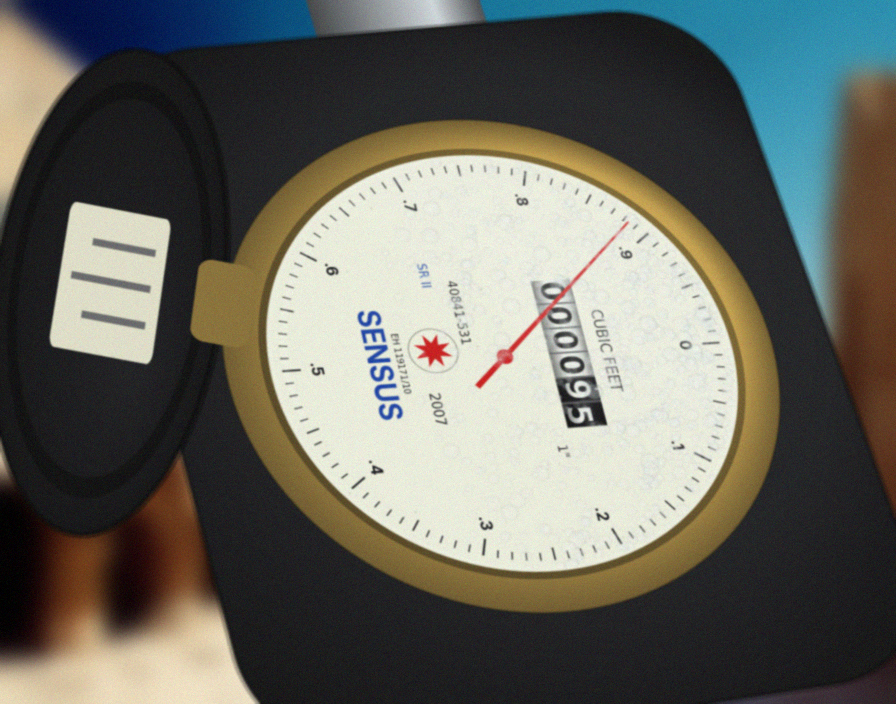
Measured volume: 94.88 ft³
